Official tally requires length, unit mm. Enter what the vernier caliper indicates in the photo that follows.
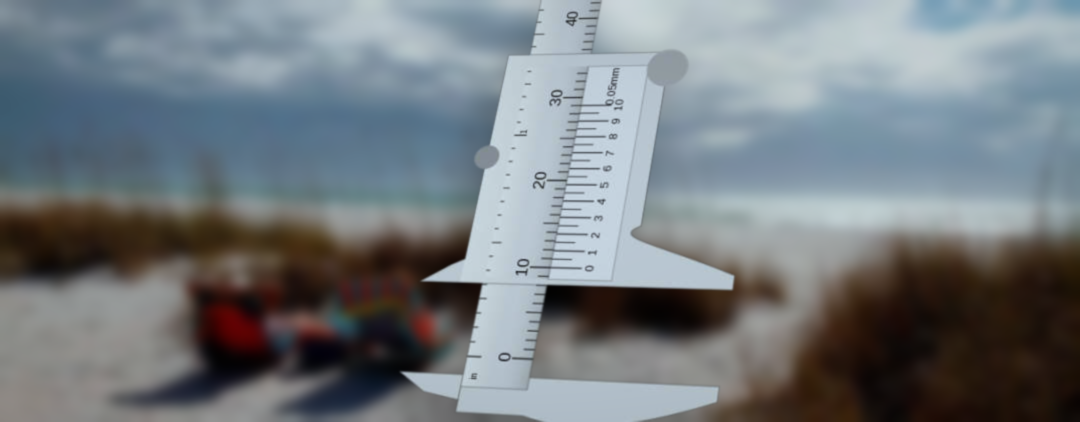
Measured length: 10.0 mm
